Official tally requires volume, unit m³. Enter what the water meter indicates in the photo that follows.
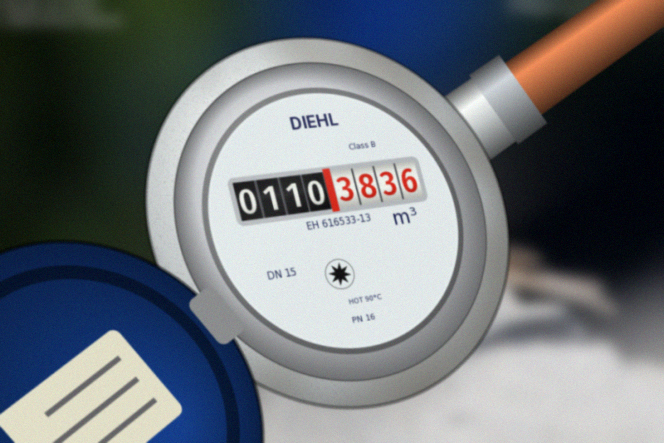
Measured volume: 110.3836 m³
